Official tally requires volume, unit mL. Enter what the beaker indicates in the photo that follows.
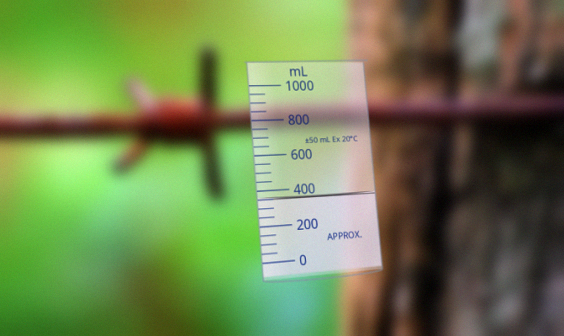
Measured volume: 350 mL
